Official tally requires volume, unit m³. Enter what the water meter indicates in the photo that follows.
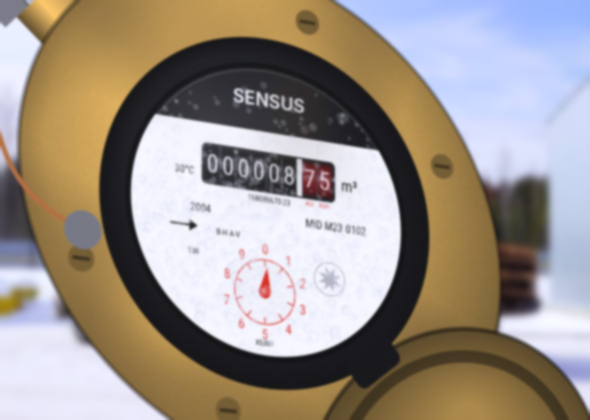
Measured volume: 8.750 m³
